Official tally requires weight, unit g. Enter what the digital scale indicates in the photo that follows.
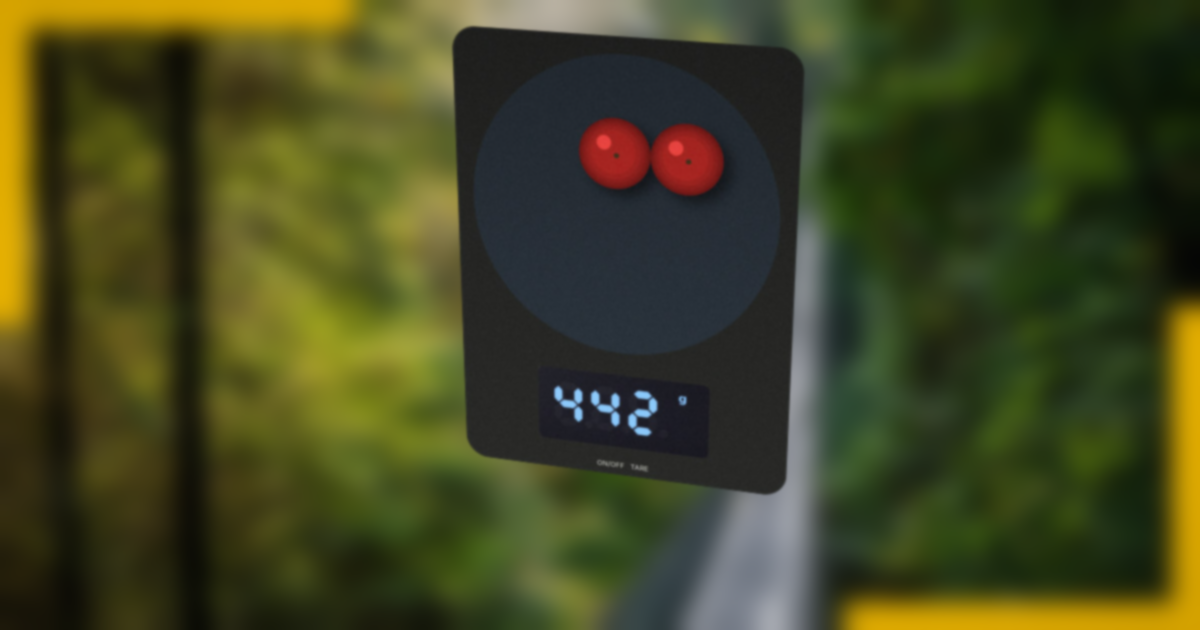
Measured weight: 442 g
